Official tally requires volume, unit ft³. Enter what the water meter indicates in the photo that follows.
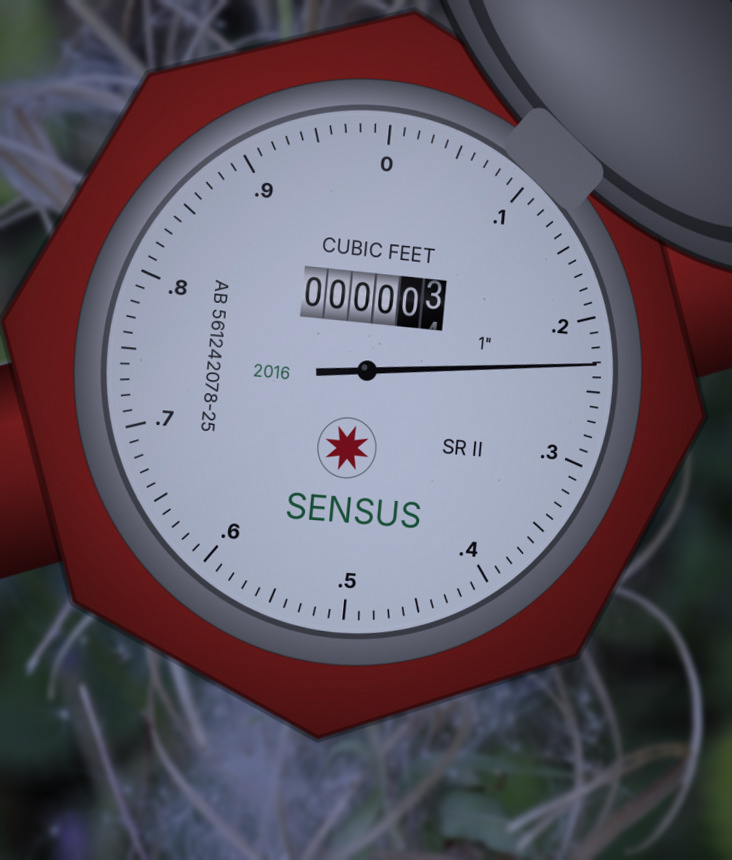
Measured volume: 3.23 ft³
